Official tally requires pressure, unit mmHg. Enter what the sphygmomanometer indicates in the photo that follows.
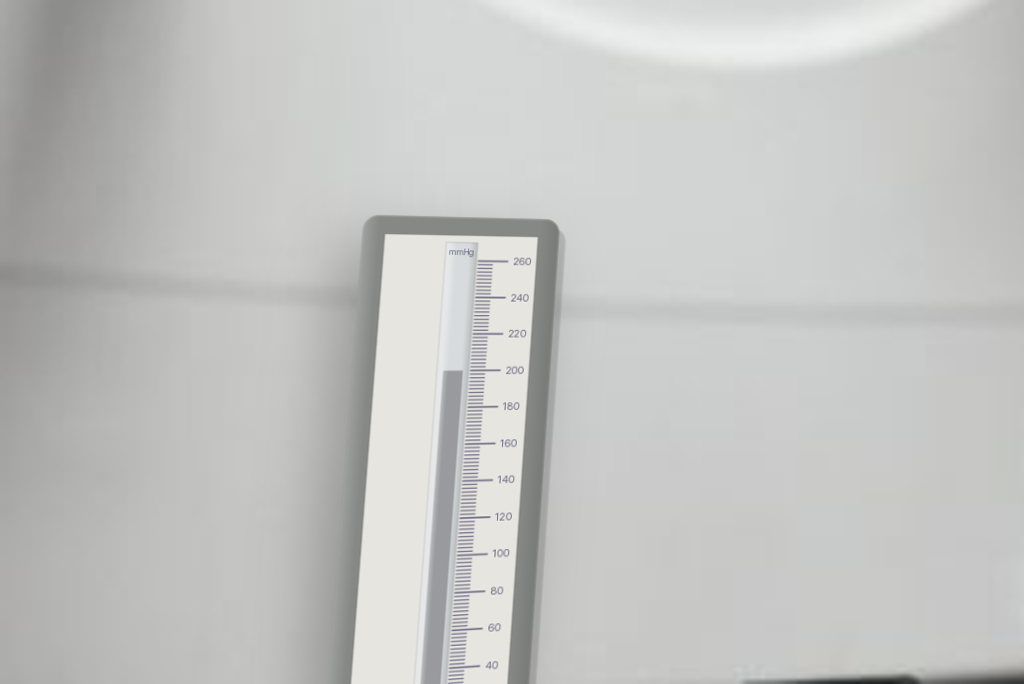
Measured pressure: 200 mmHg
